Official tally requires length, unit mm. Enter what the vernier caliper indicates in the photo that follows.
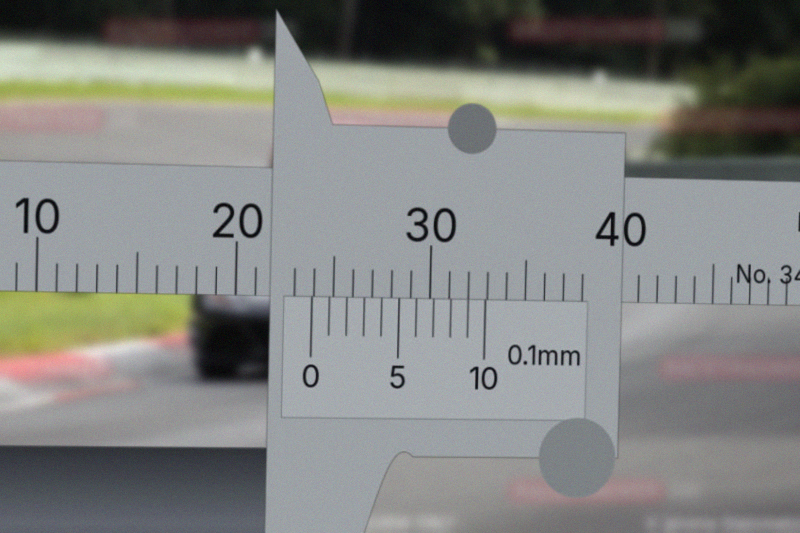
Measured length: 23.9 mm
